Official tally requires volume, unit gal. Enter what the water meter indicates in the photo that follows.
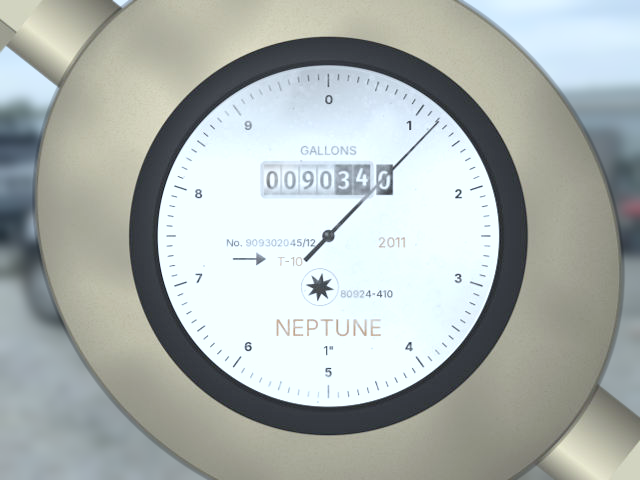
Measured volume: 90341.2 gal
